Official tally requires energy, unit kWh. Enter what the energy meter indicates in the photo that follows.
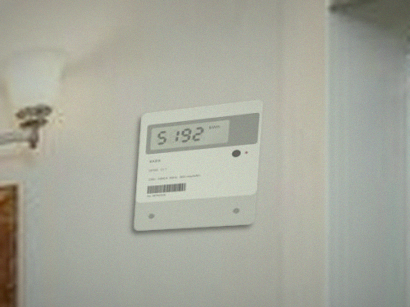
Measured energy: 5192 kWh
